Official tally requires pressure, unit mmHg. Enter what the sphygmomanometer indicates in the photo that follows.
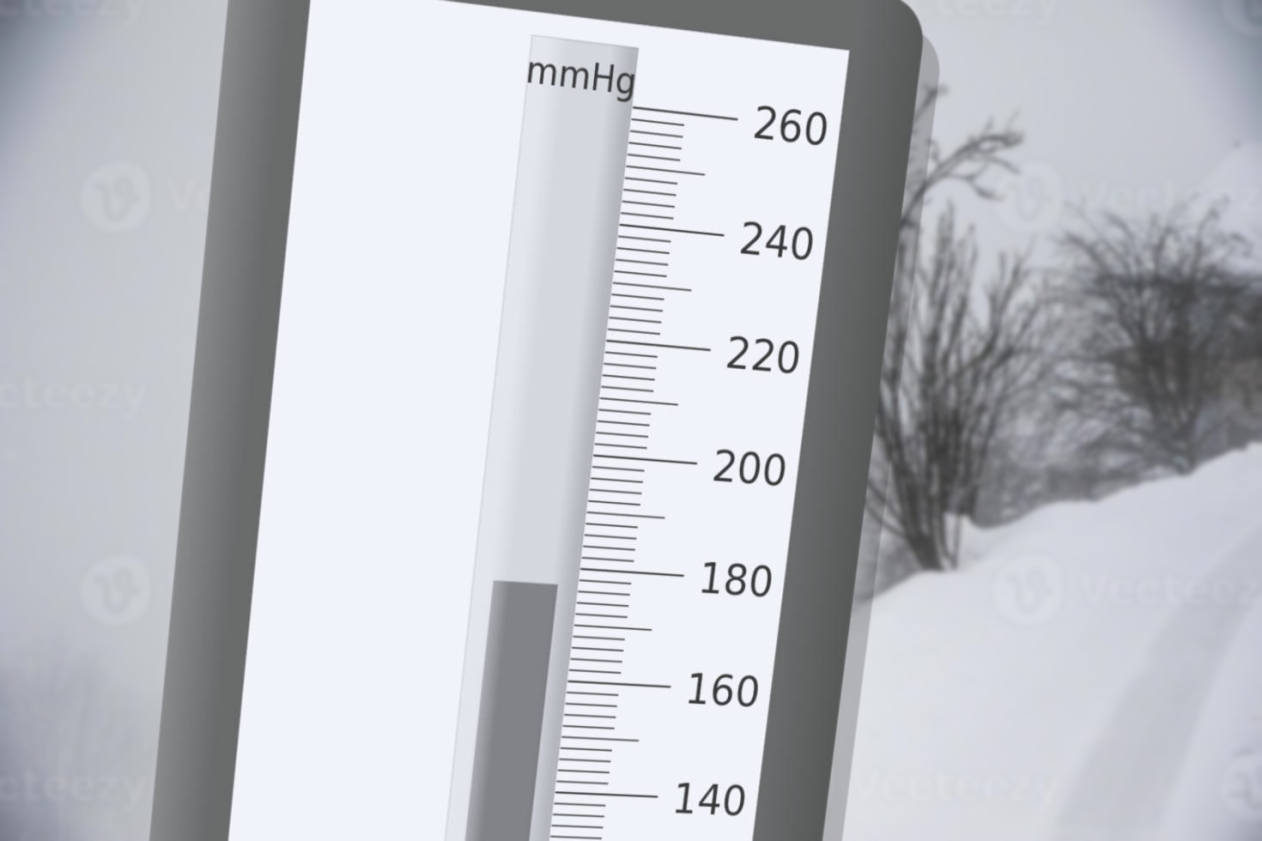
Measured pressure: 177 mmHg
